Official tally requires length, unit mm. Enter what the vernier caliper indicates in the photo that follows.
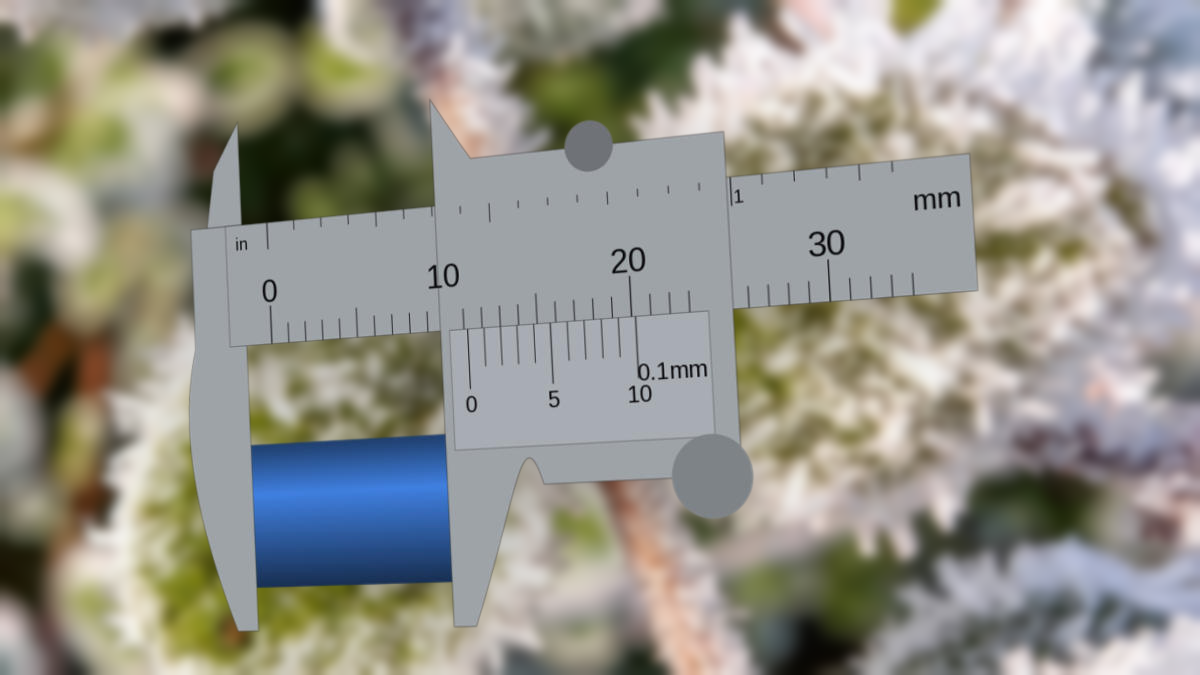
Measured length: 11.2 mm
